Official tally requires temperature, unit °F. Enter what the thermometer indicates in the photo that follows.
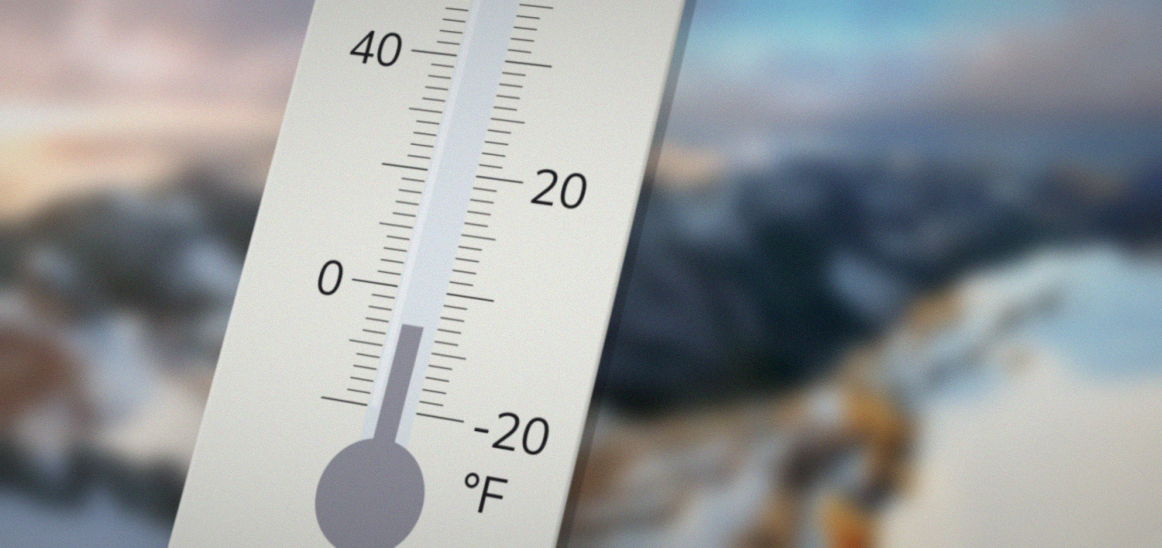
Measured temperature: -6 °F
